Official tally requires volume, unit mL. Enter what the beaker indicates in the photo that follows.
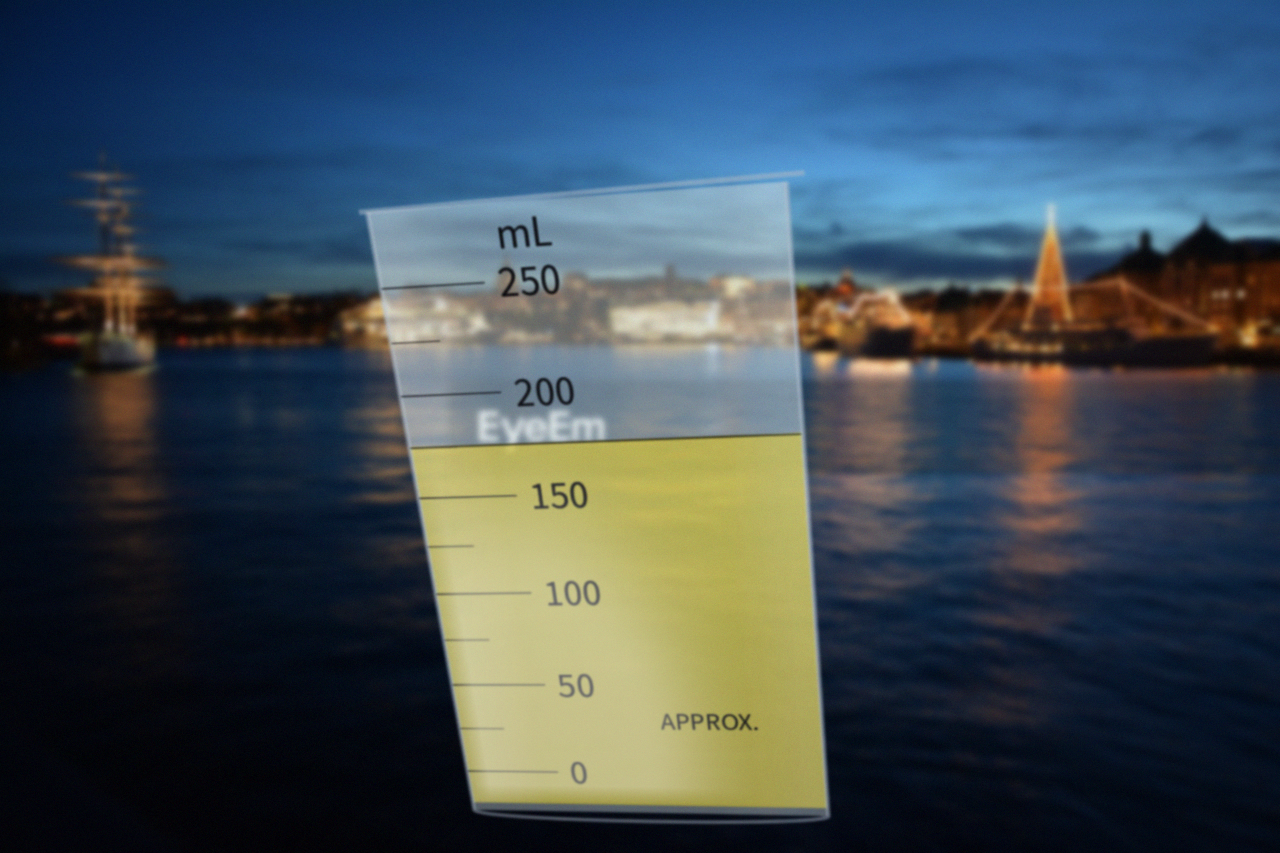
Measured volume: 175 mL
